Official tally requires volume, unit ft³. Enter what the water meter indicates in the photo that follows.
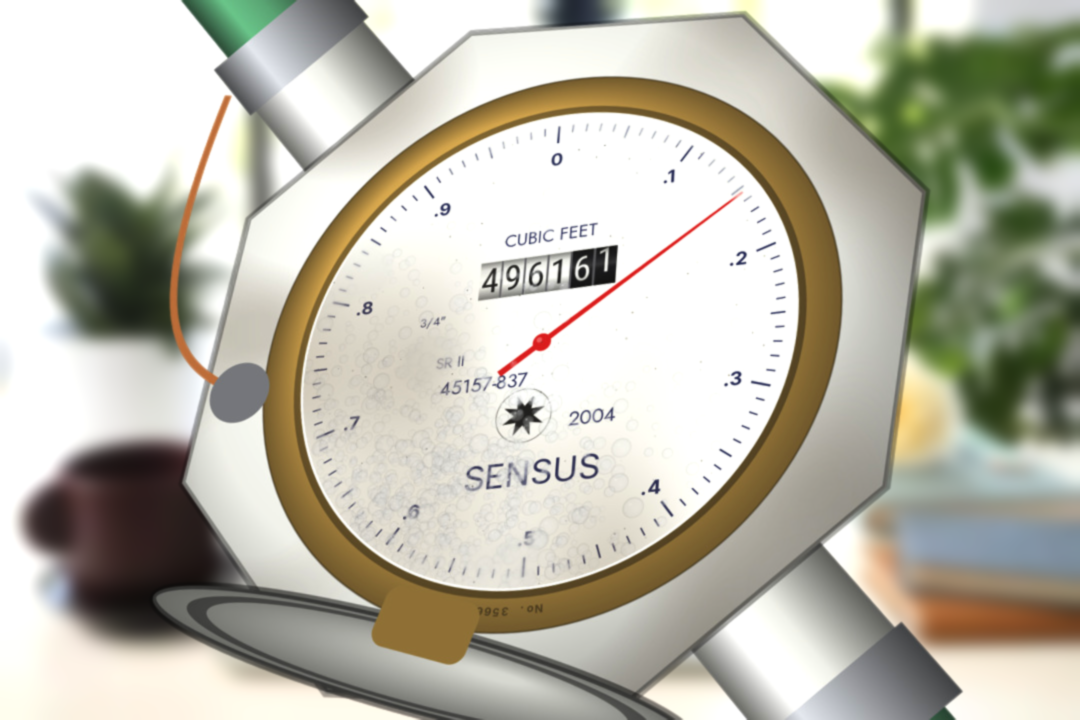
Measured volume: 496161.15 ft³
